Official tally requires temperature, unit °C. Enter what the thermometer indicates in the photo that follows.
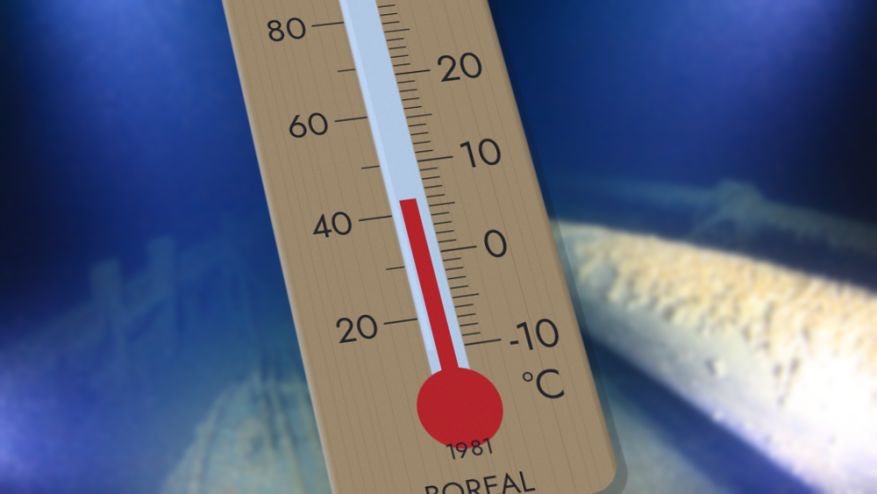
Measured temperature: 6 °C
